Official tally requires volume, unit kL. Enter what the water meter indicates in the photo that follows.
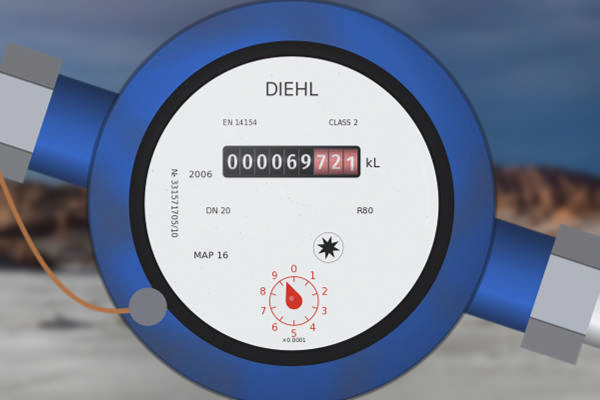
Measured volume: 69.7209 kL
